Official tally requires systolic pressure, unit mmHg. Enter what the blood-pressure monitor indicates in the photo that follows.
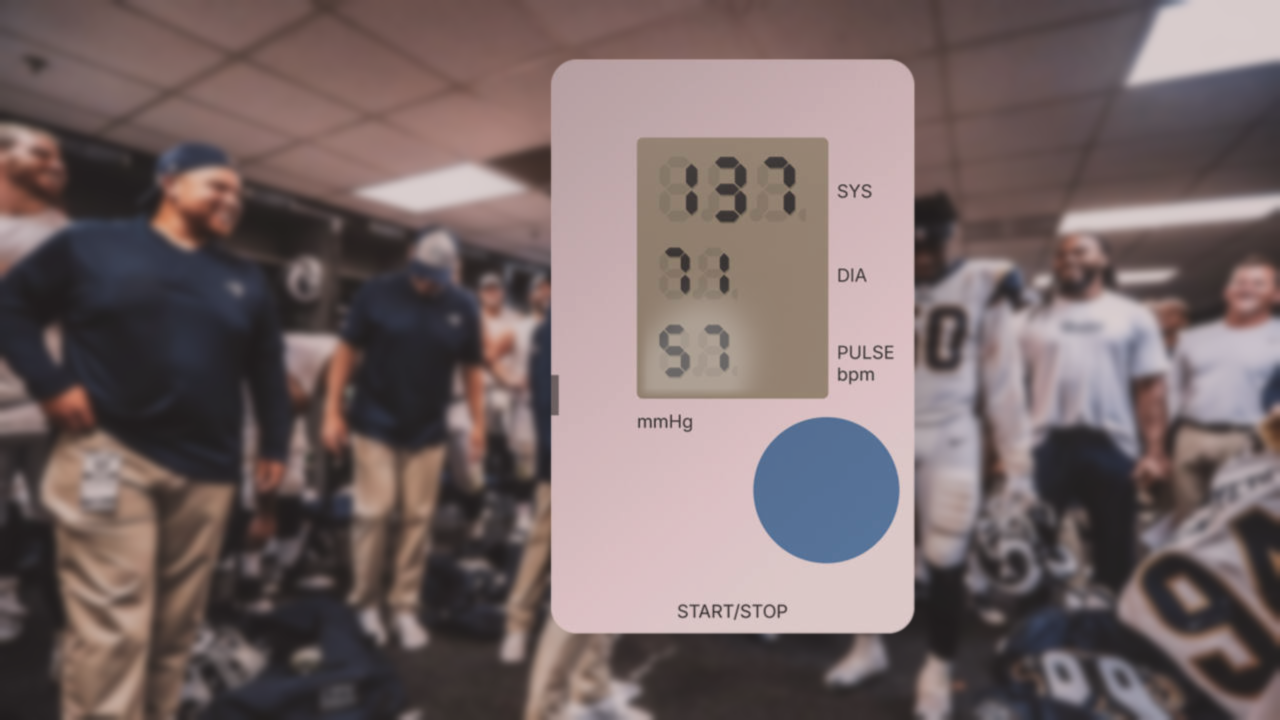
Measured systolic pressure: 137 mmHg
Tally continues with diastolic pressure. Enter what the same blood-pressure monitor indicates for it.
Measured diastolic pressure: 71 mmHg
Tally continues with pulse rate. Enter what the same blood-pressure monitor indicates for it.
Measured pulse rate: 57 bpm
